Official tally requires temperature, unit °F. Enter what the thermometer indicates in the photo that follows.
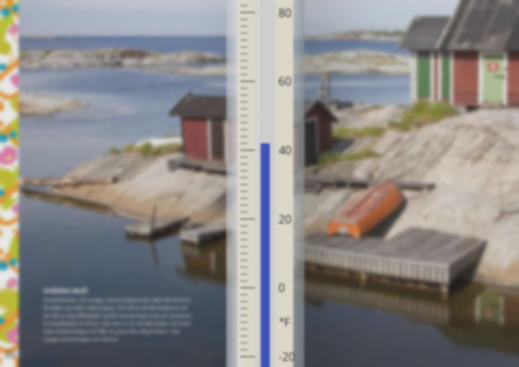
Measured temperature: 42 °F
